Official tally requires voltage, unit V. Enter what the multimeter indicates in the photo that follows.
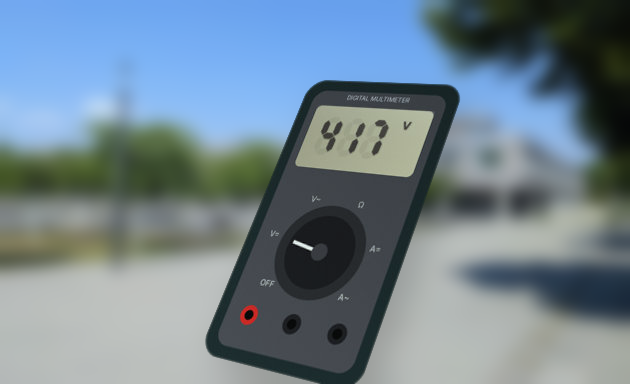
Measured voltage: 417 V
